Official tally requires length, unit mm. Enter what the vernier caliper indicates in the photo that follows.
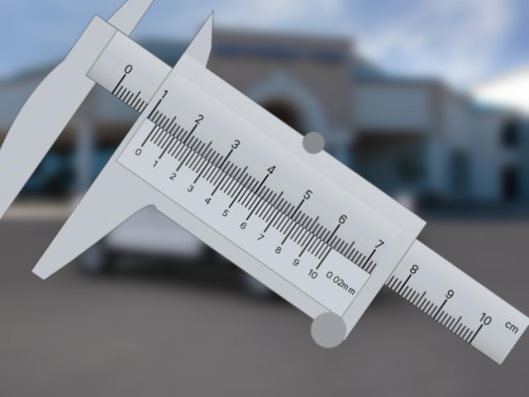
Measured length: 12.5 mm
